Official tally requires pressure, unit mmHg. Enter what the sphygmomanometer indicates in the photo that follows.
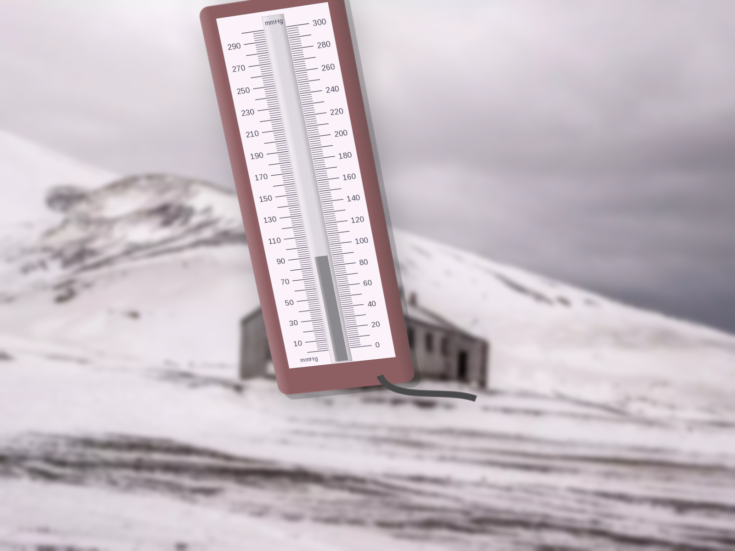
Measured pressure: 90 mmHg
